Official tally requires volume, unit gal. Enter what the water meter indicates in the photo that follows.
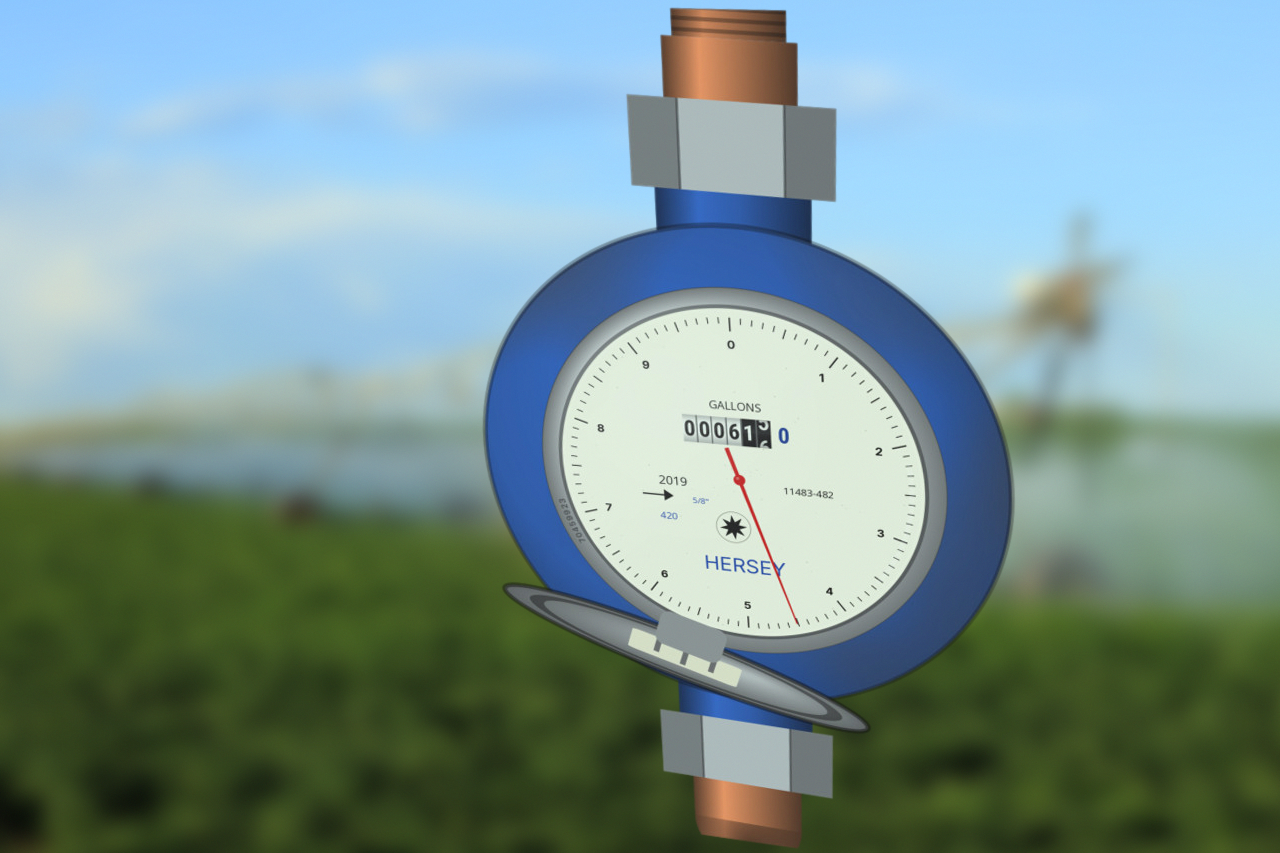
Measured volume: 6154.5 gal
